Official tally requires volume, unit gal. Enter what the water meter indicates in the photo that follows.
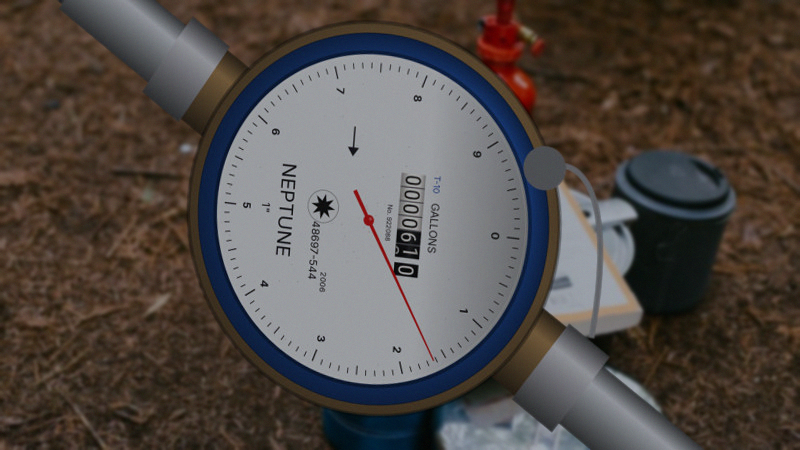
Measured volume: 611.6 gal
